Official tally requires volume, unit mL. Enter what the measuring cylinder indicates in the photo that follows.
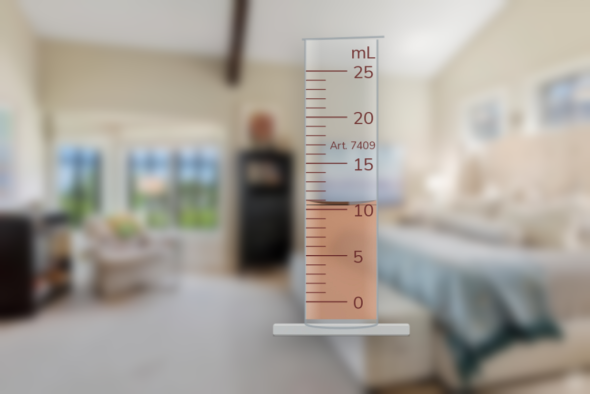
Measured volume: 10.5 mL
